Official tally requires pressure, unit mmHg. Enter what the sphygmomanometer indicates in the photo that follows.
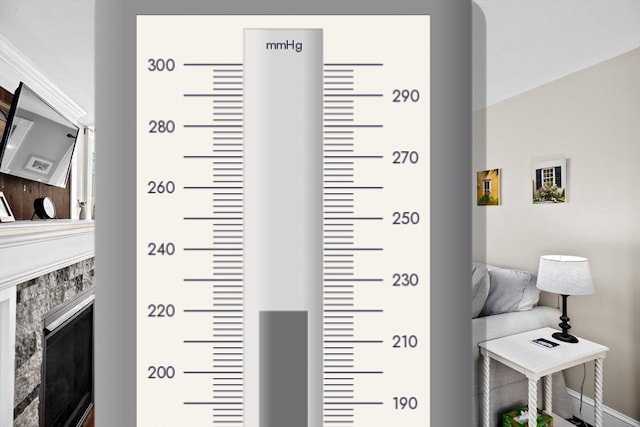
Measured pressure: 220 mmHg
